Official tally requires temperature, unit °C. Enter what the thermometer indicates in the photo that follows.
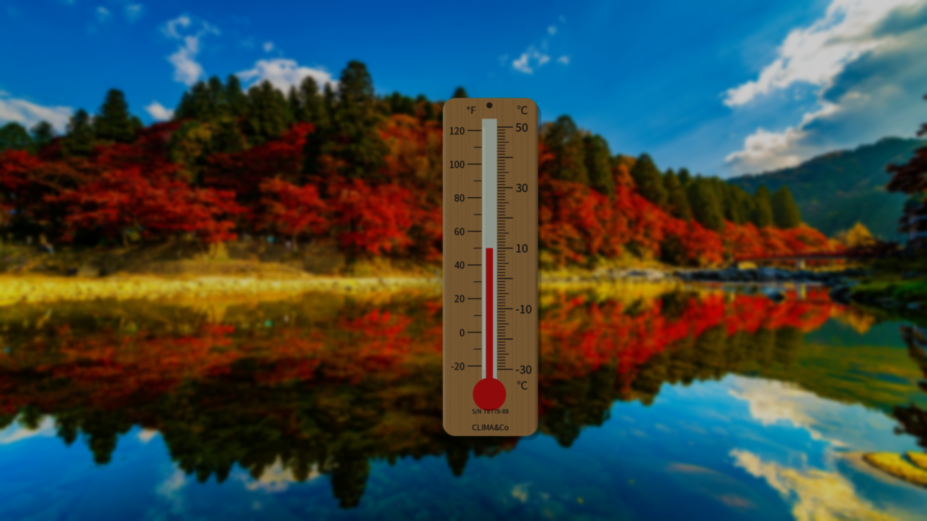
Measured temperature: 10 °C
